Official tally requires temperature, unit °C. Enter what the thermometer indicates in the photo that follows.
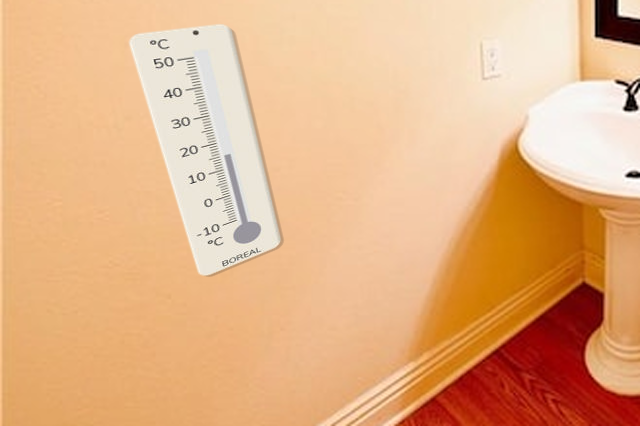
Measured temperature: 15 °C
